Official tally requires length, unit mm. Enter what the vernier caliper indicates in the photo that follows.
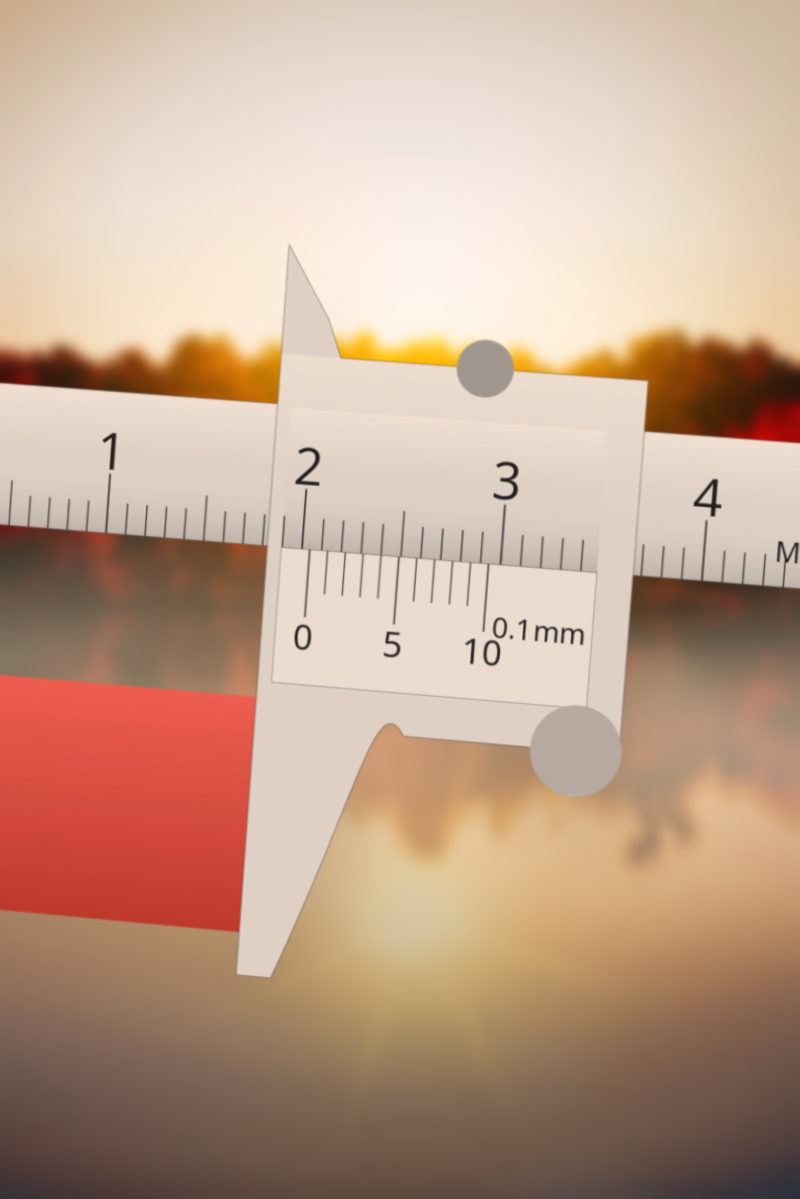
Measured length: 20.4 mm
